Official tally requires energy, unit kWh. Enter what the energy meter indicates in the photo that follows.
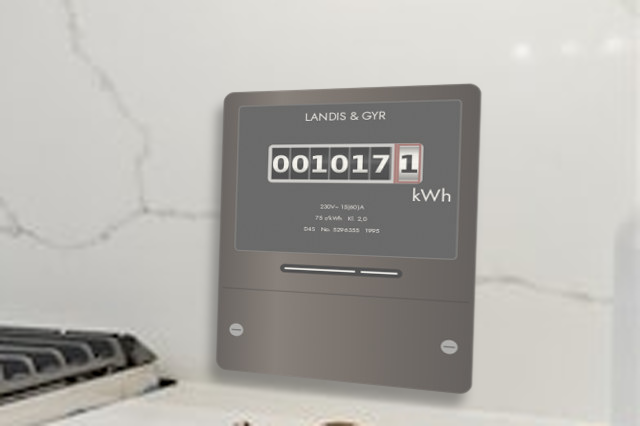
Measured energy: 1017.1 kWh
